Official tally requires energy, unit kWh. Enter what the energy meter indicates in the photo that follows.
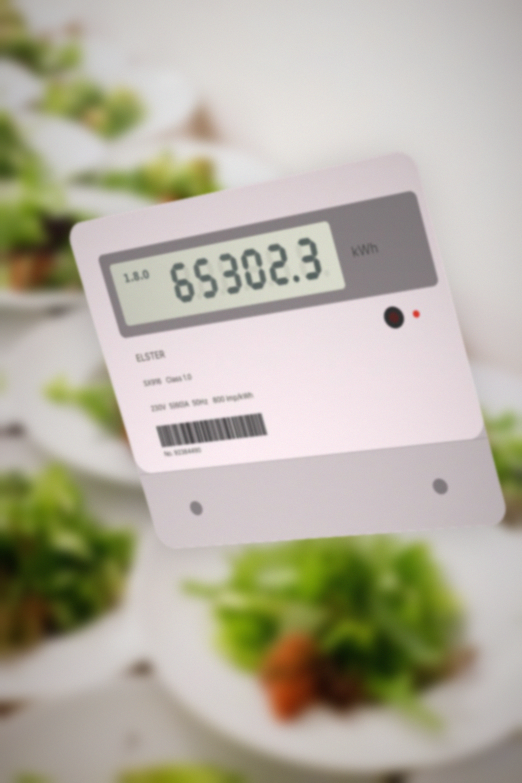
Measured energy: 65302.3 kWh
